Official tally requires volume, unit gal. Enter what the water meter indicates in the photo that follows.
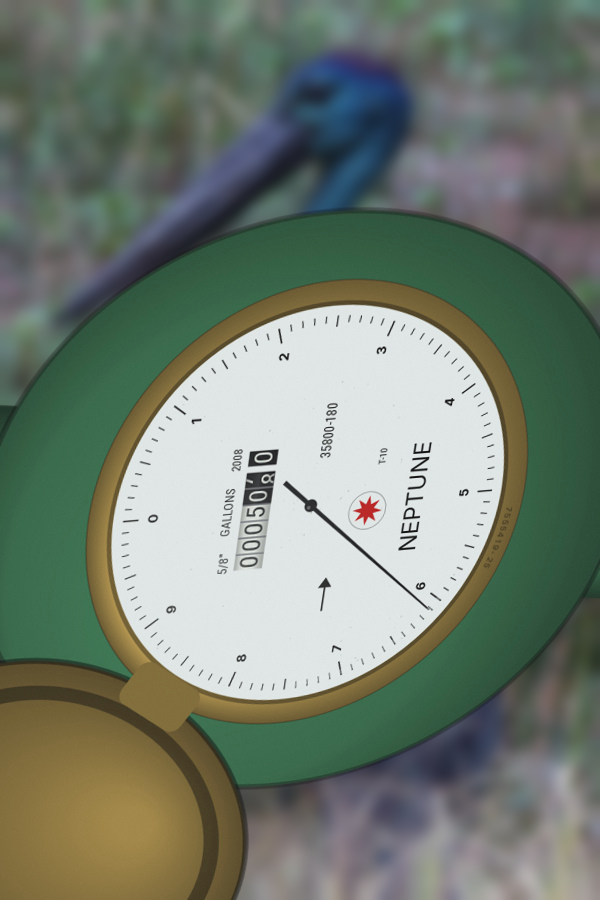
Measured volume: 5076.1 gal
